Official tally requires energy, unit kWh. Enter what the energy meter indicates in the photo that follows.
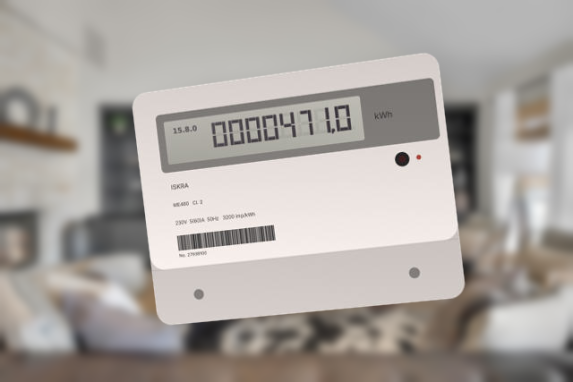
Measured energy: 471.0 kWh
